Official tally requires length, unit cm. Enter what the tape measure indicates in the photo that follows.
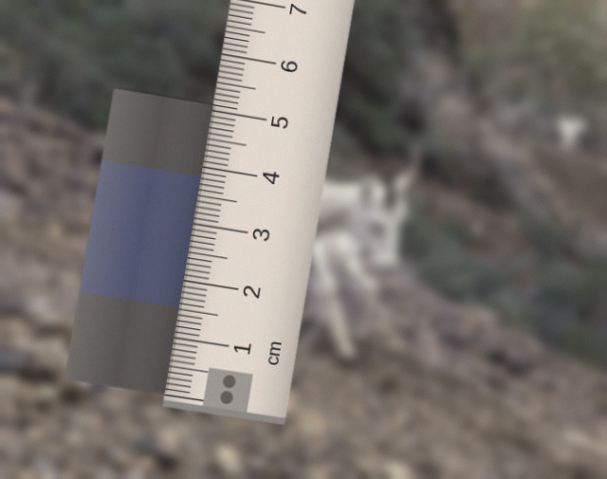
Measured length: 5.1 cm
